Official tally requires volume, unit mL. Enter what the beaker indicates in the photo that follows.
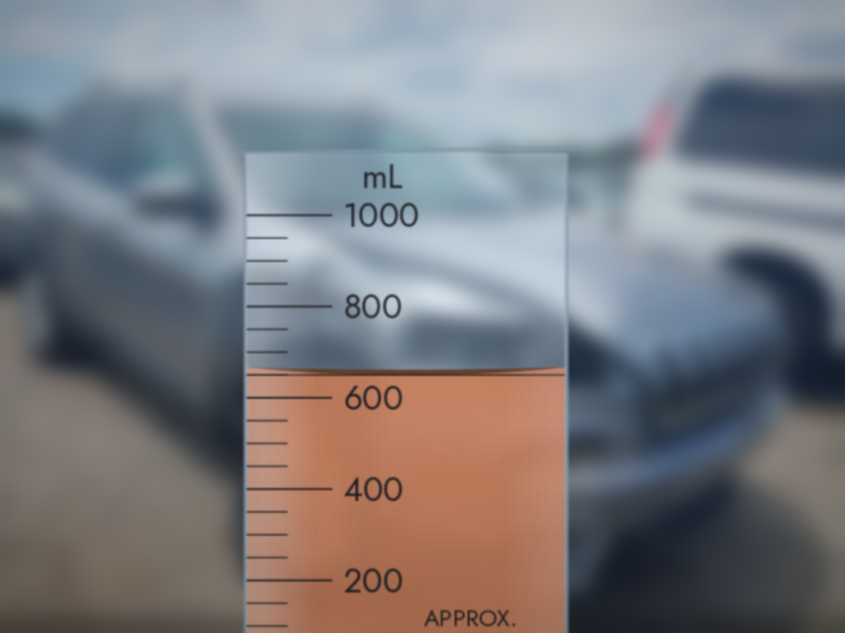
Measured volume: 650 mL
